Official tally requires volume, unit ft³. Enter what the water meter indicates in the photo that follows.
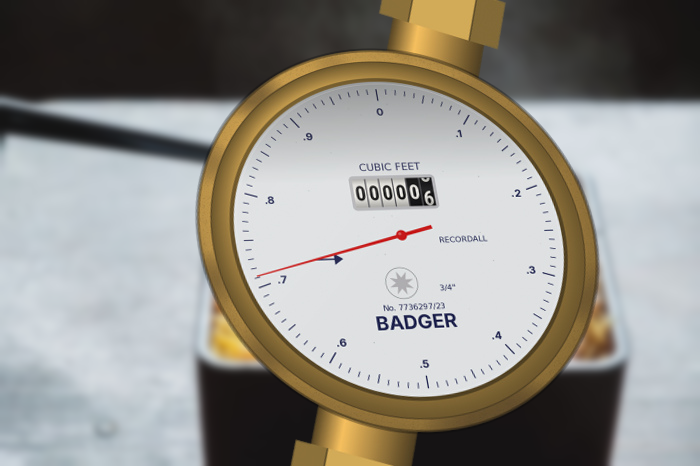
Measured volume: 5.71 ft³
